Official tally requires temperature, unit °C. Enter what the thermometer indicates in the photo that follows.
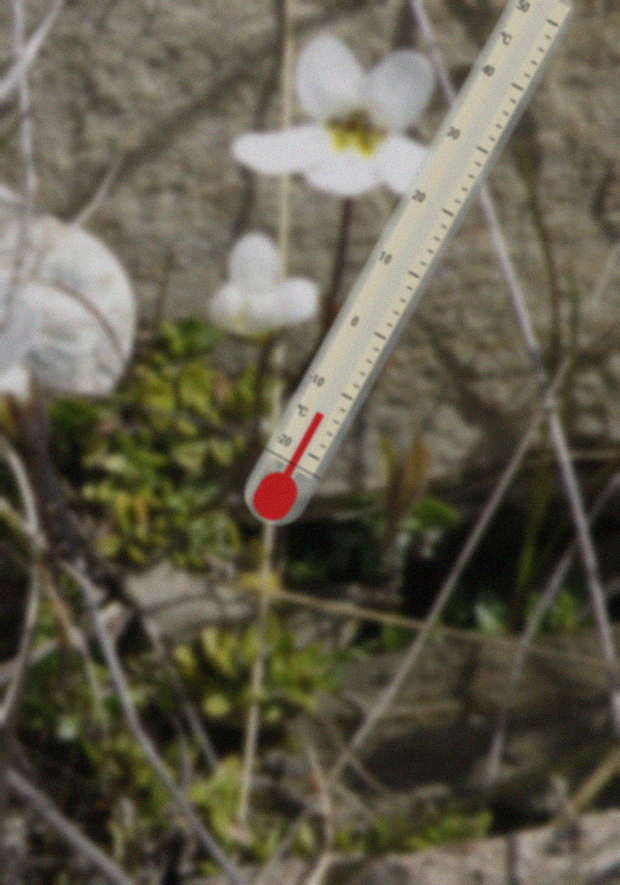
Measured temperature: -14 °C
